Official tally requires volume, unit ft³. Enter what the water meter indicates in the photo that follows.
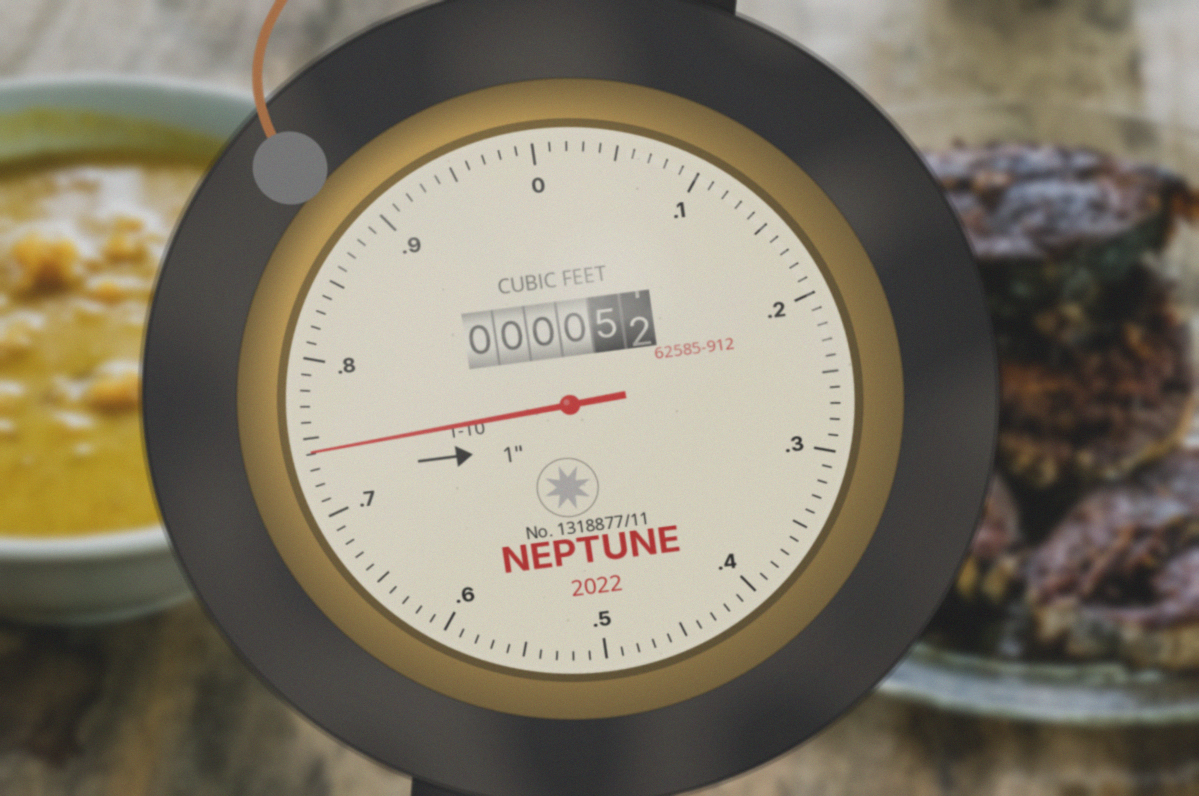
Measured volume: 51.74 ft³
